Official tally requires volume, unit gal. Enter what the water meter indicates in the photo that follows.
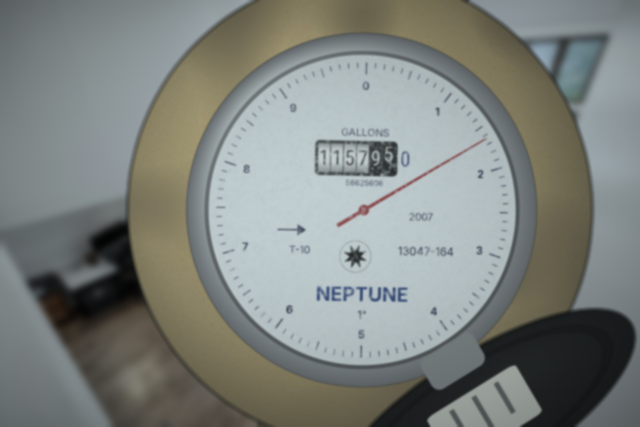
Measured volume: 1157951.6 gal
